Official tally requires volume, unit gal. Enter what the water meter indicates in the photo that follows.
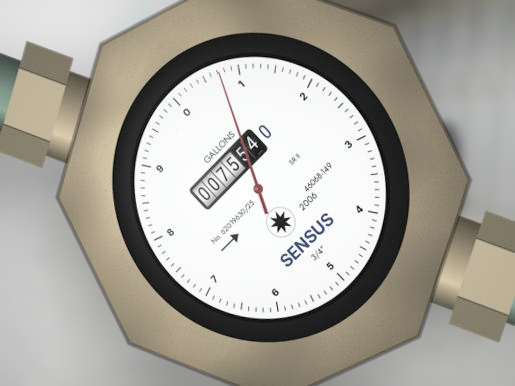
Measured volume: 75540.7 gal
